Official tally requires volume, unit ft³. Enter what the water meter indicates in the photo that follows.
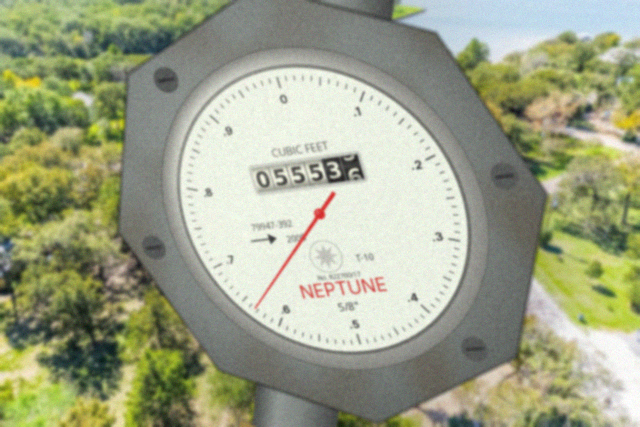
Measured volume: 55535.63 ft³
